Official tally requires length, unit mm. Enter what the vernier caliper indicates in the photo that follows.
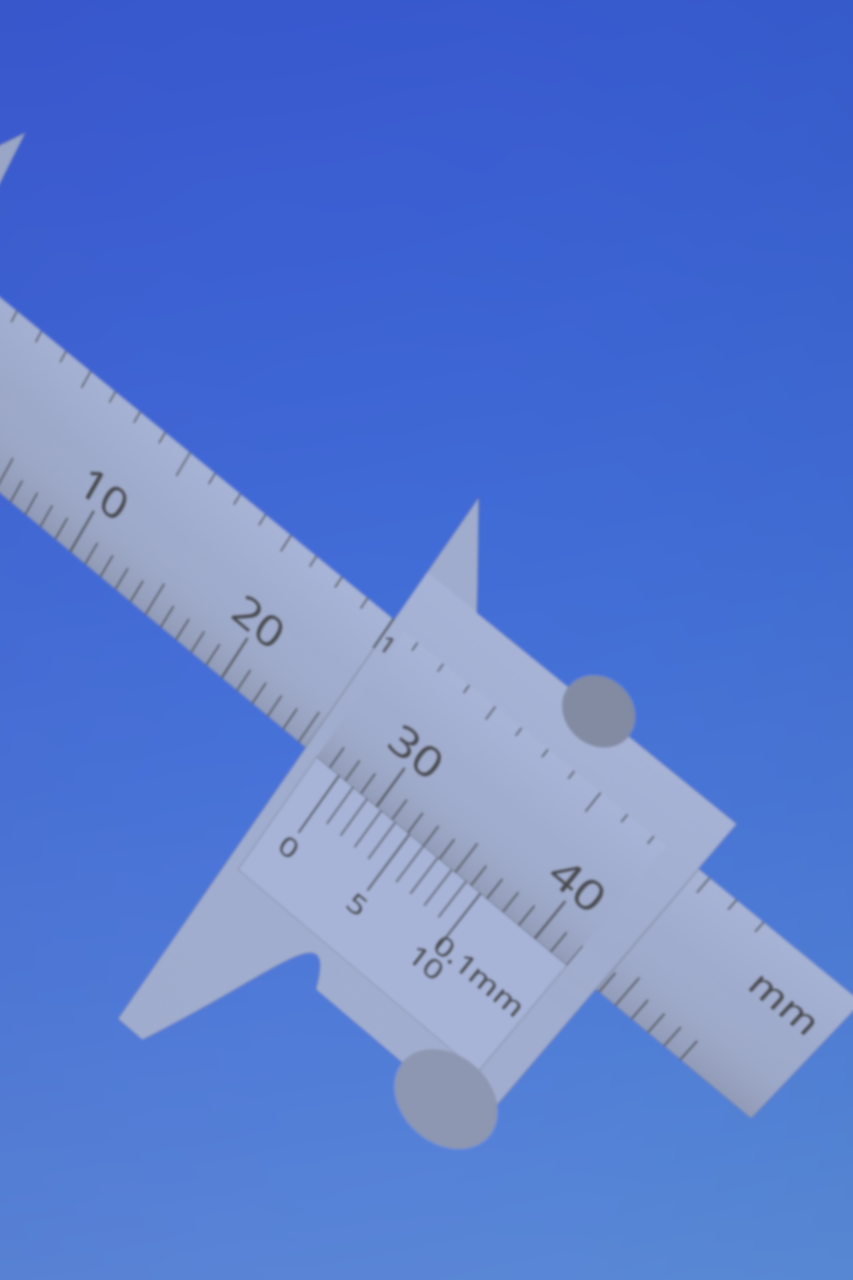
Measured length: 27.6 mm
